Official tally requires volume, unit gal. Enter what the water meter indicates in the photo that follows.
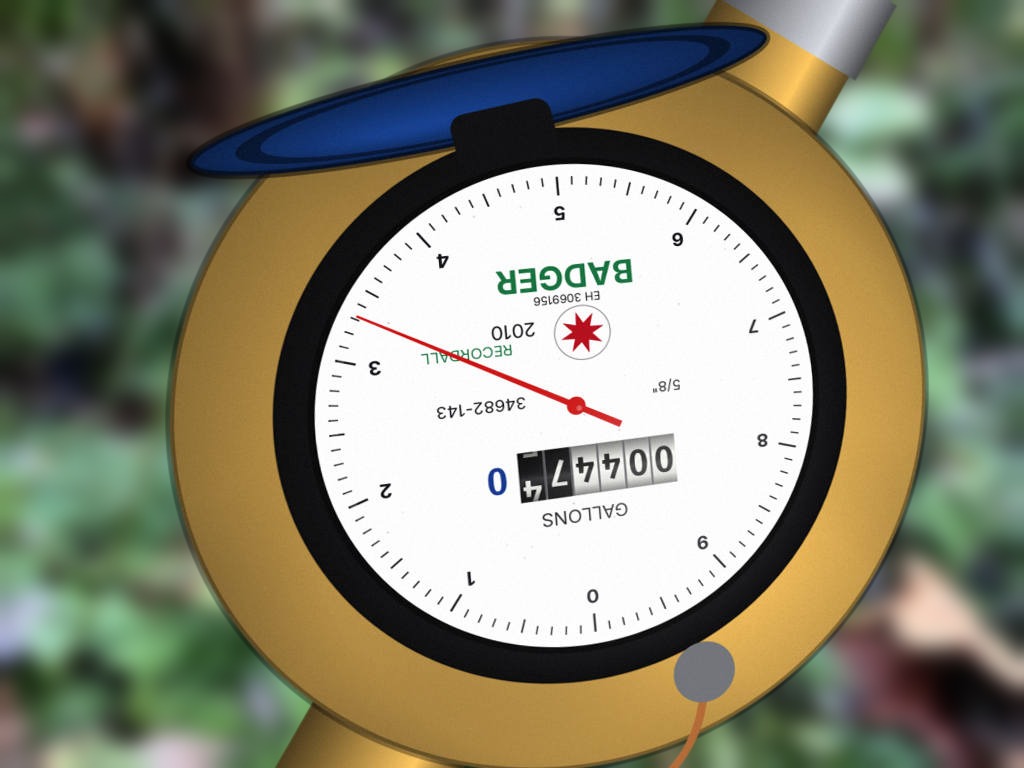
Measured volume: 44743.3 gal
